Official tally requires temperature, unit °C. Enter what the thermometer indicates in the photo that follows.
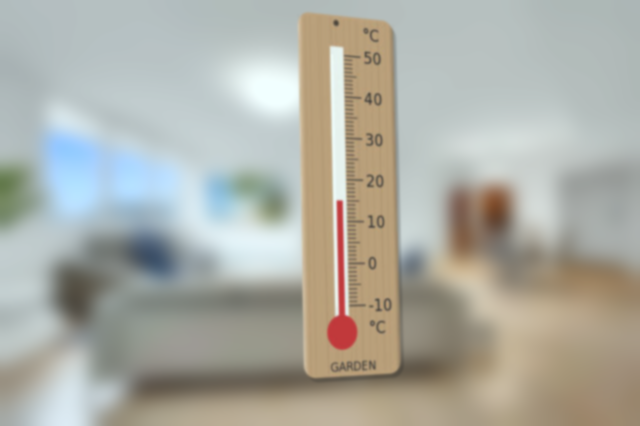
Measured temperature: 15 °C
